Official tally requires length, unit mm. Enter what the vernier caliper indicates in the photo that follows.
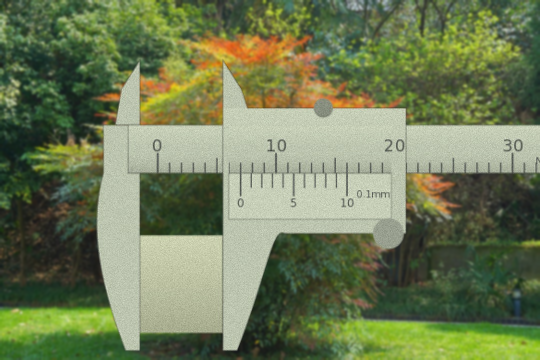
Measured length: 7.0 mm
